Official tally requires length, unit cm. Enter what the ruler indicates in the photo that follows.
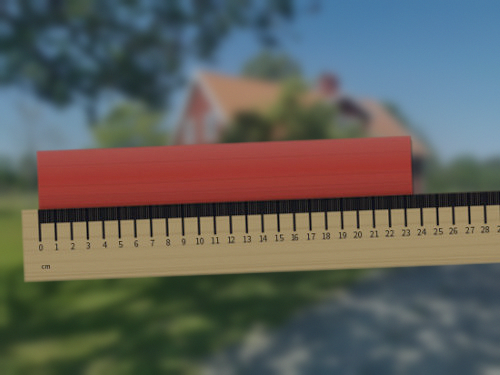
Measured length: 23.5 cm
